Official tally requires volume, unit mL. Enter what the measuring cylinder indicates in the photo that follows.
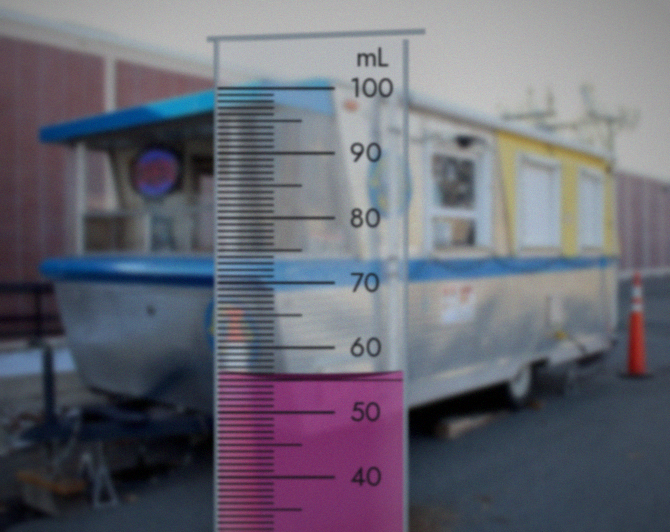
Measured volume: 55 mL
